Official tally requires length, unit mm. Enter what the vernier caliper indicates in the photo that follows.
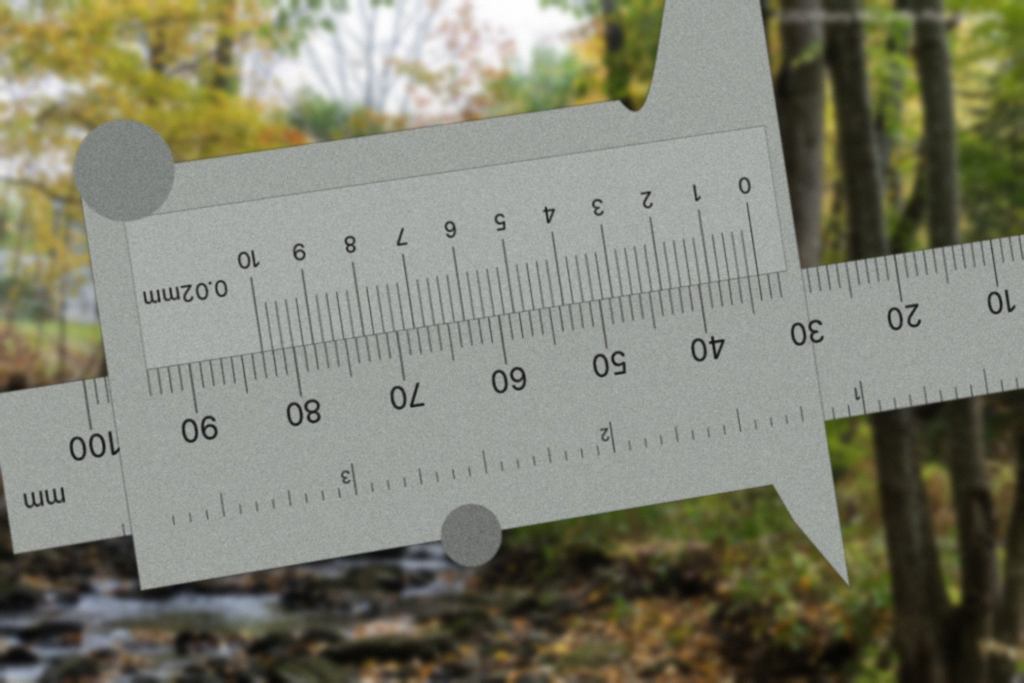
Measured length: 34.0 mm
